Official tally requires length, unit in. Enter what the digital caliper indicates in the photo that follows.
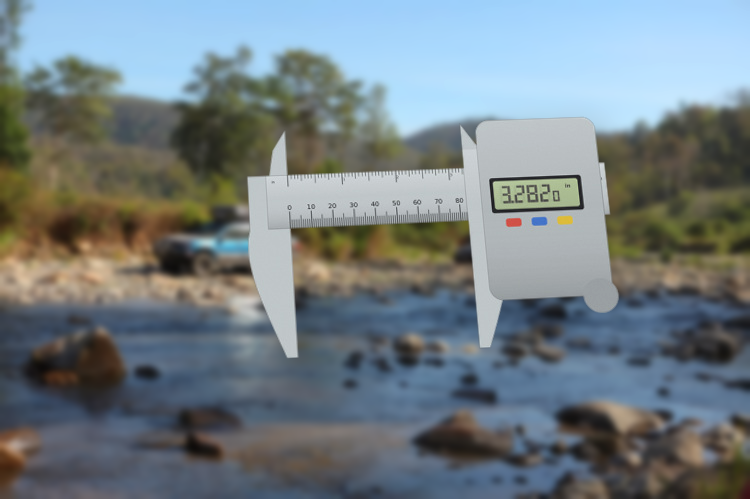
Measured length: 3.2820 in
